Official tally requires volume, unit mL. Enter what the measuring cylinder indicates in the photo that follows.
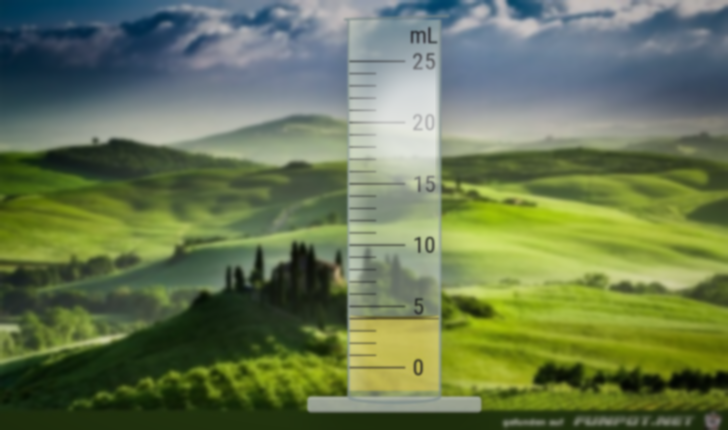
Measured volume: 4 mL
